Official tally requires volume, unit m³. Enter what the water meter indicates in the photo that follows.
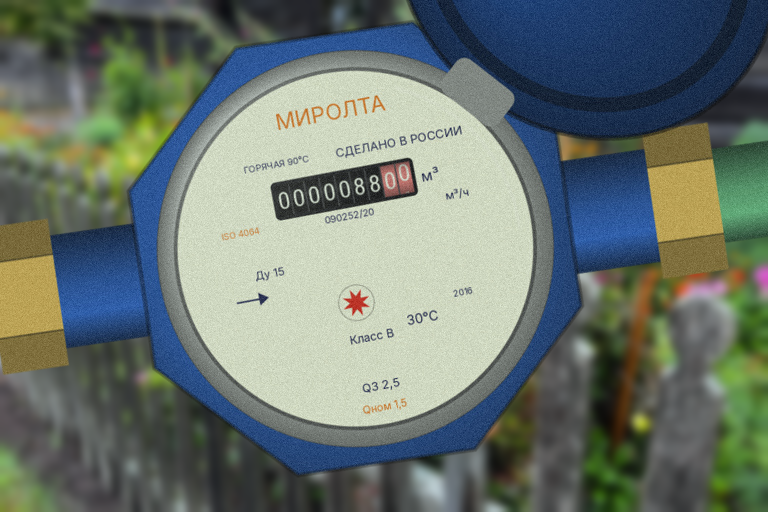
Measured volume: 88.00 m³
